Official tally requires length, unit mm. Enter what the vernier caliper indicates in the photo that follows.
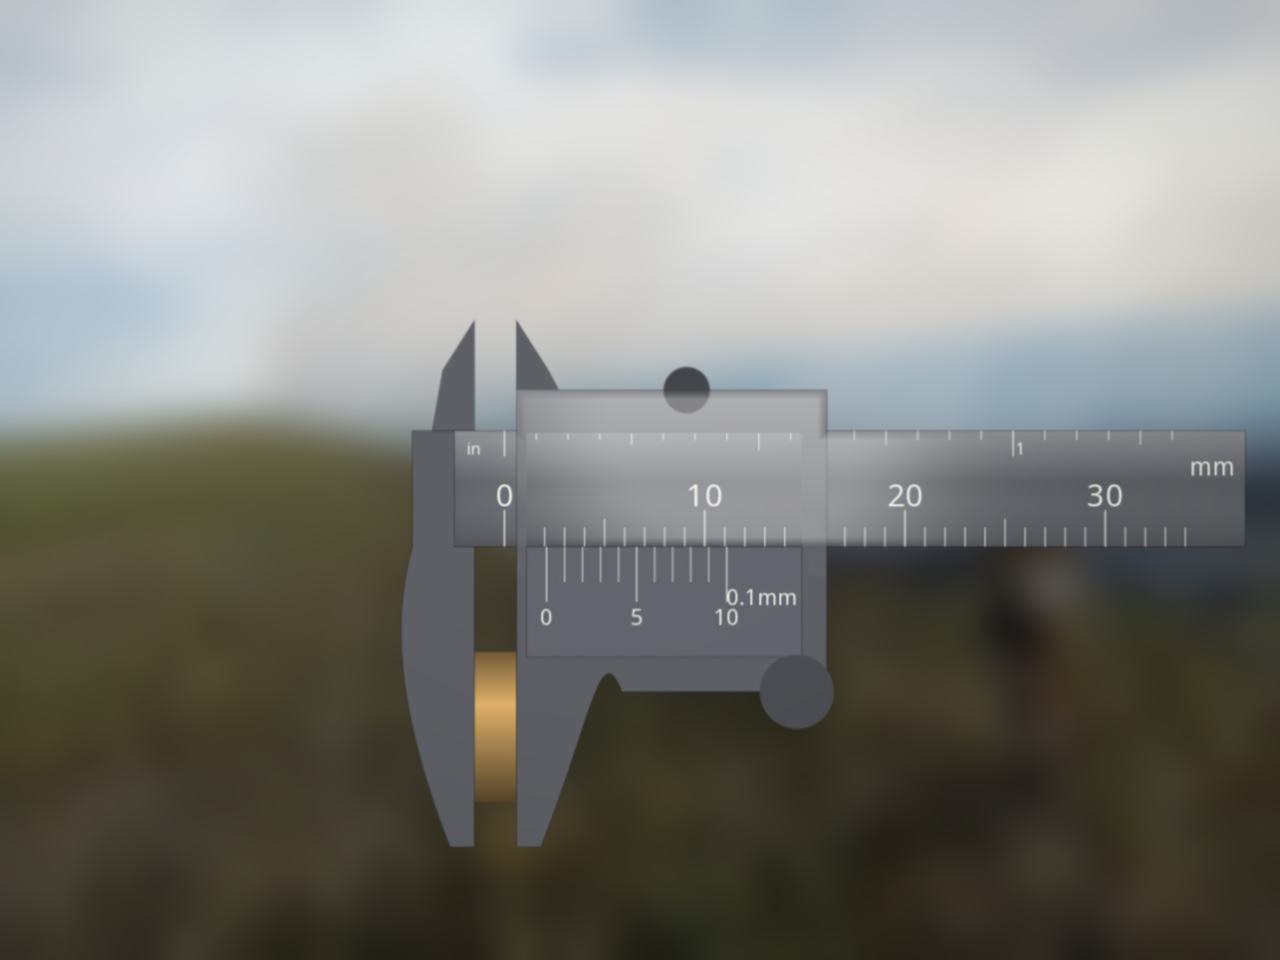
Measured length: 2.1 mm
